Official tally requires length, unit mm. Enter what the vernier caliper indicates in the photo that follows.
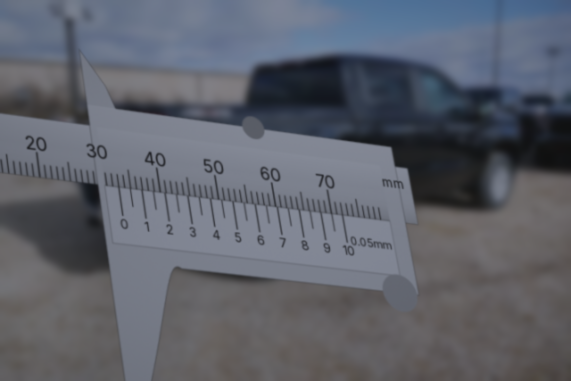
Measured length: 33.0 mm
